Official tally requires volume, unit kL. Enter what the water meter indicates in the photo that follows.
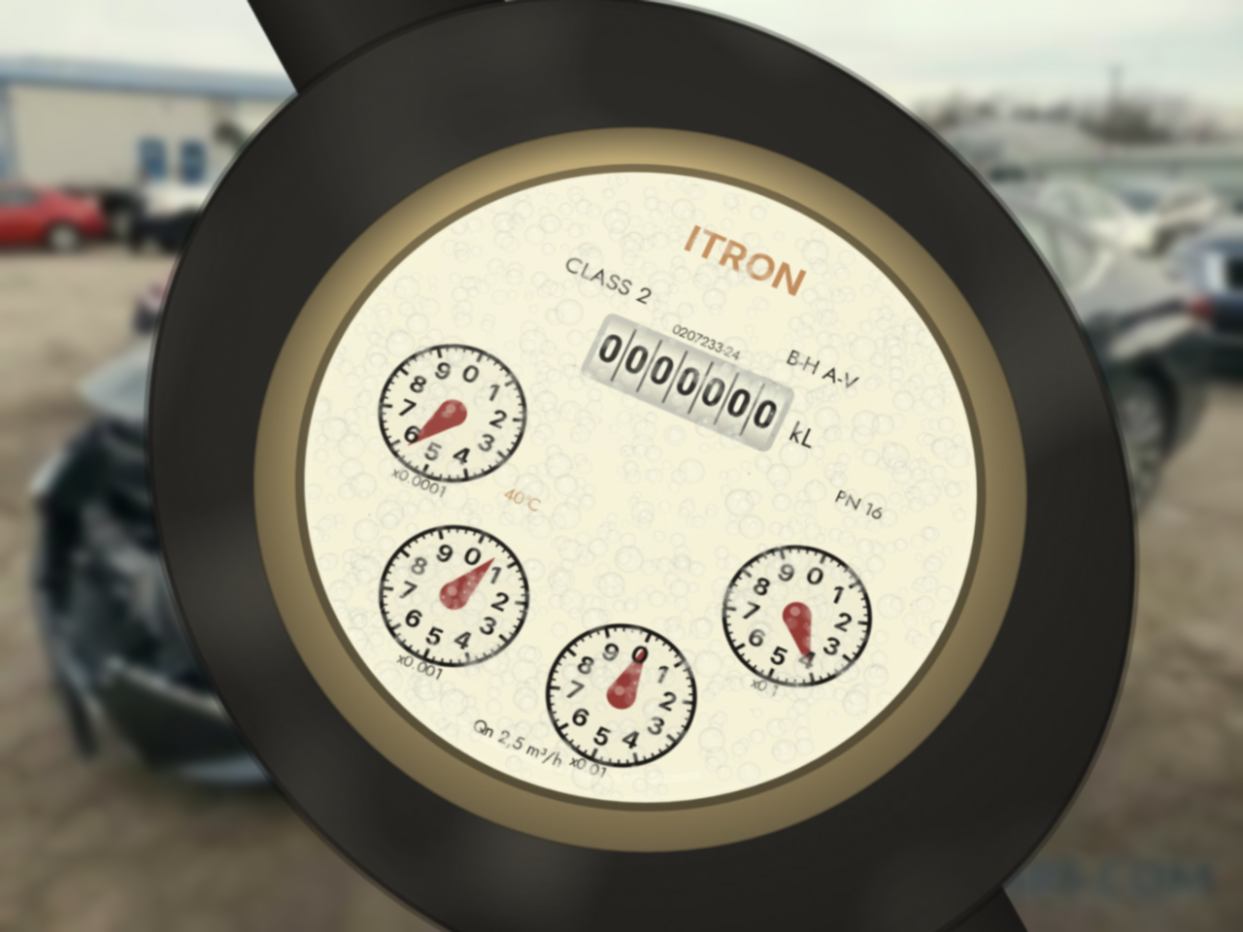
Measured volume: 0.4005 kL
